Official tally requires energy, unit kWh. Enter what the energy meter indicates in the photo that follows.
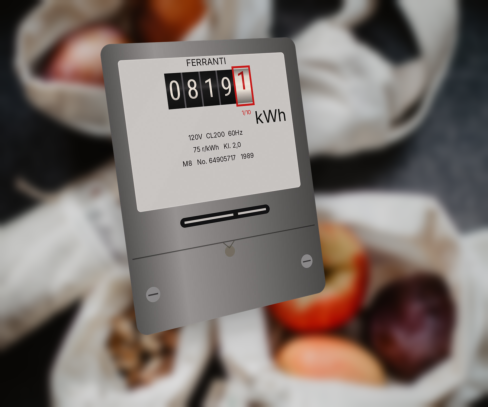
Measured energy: 819.1 kWh
